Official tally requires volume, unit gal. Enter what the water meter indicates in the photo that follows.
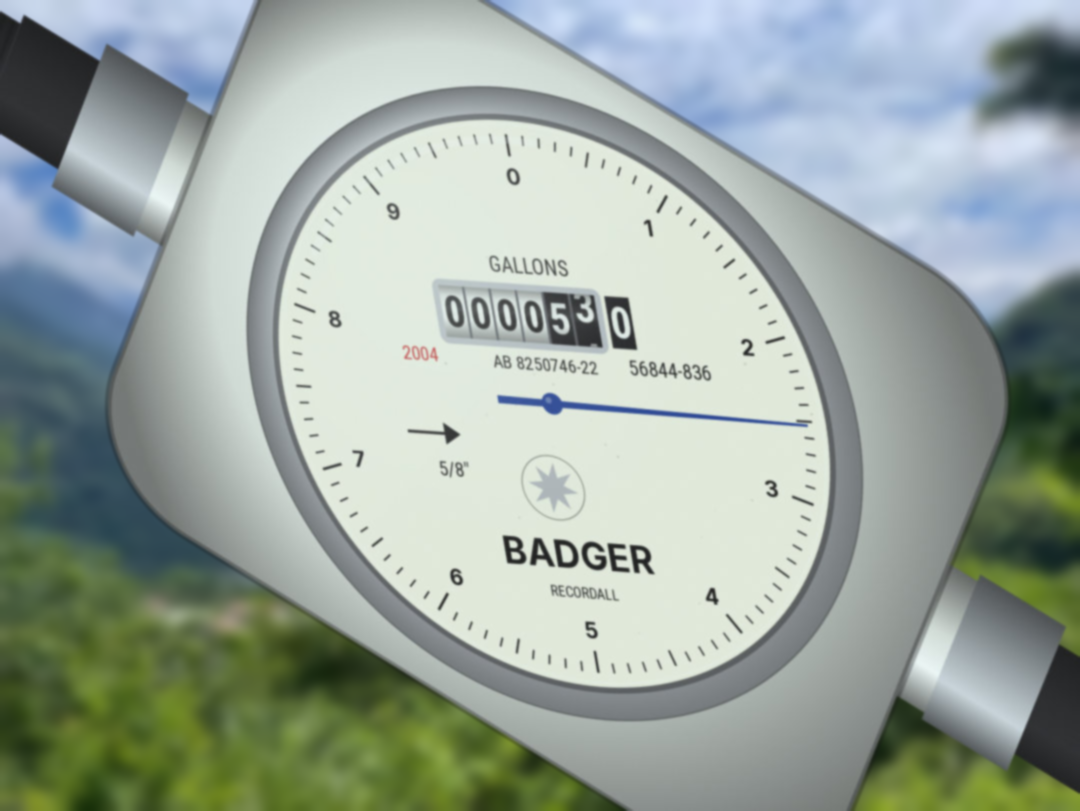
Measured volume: 532.5 gal
